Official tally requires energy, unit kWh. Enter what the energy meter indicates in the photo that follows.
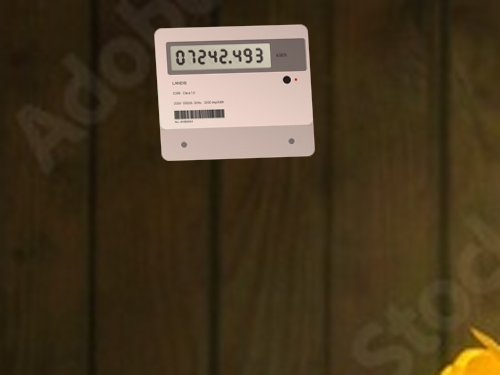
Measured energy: 7242.493 kWh
